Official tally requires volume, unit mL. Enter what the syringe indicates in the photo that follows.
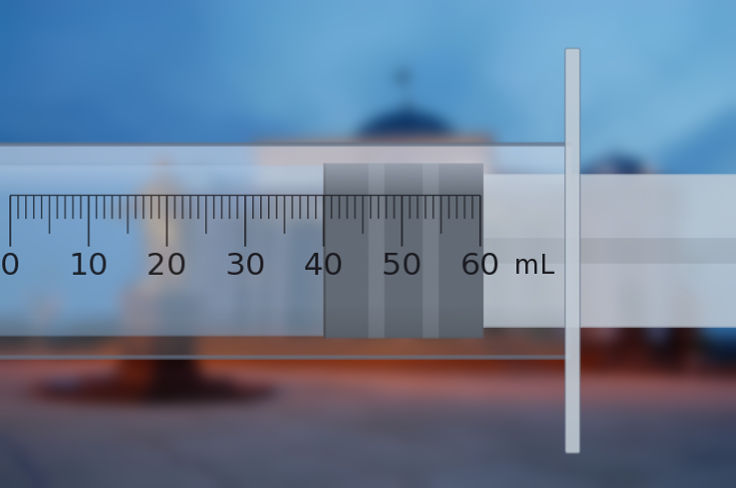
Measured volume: 40 mL
